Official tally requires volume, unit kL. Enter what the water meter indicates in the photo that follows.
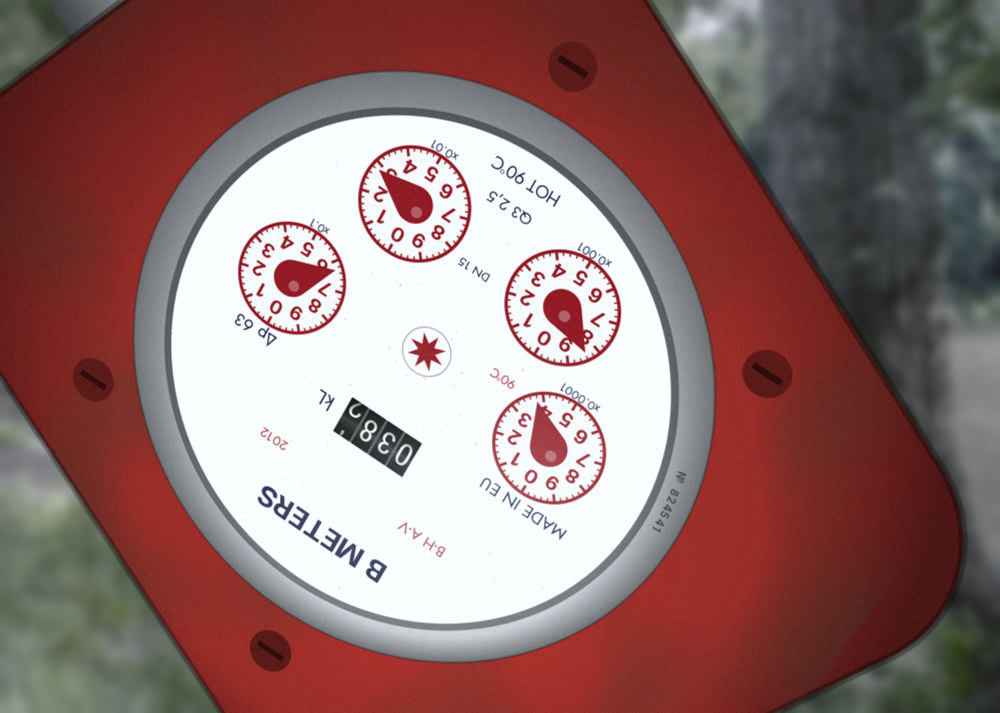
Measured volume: 381.6283 kL
